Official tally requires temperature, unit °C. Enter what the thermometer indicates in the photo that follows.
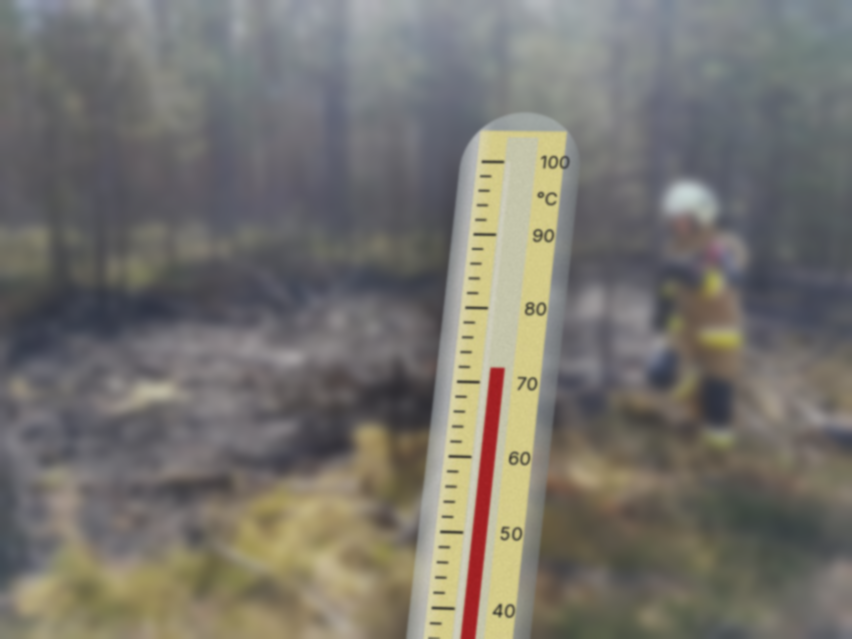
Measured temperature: 72 °C
